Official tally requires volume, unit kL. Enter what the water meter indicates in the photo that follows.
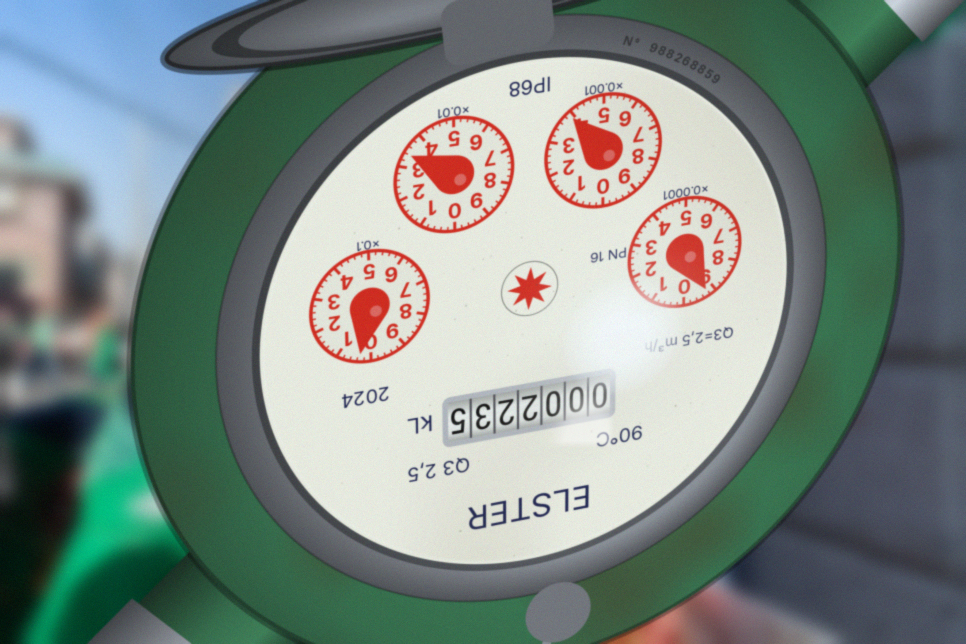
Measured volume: 2235.0339 kL
